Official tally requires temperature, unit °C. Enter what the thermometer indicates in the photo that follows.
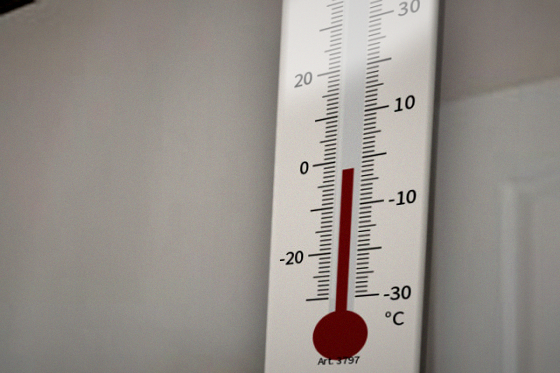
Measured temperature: -2 °C
